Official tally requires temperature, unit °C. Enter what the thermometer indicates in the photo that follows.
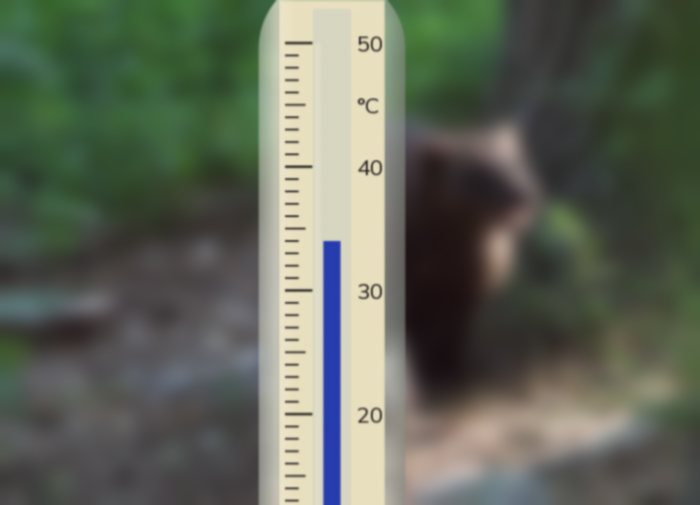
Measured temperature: 34 °C
